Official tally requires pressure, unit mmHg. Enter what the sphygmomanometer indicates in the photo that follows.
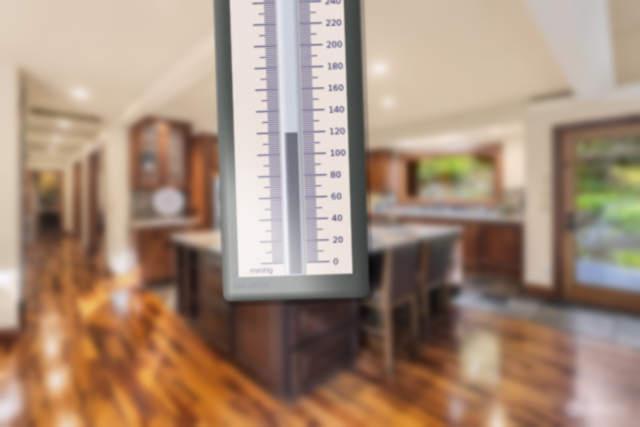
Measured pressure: 120 mmHg
